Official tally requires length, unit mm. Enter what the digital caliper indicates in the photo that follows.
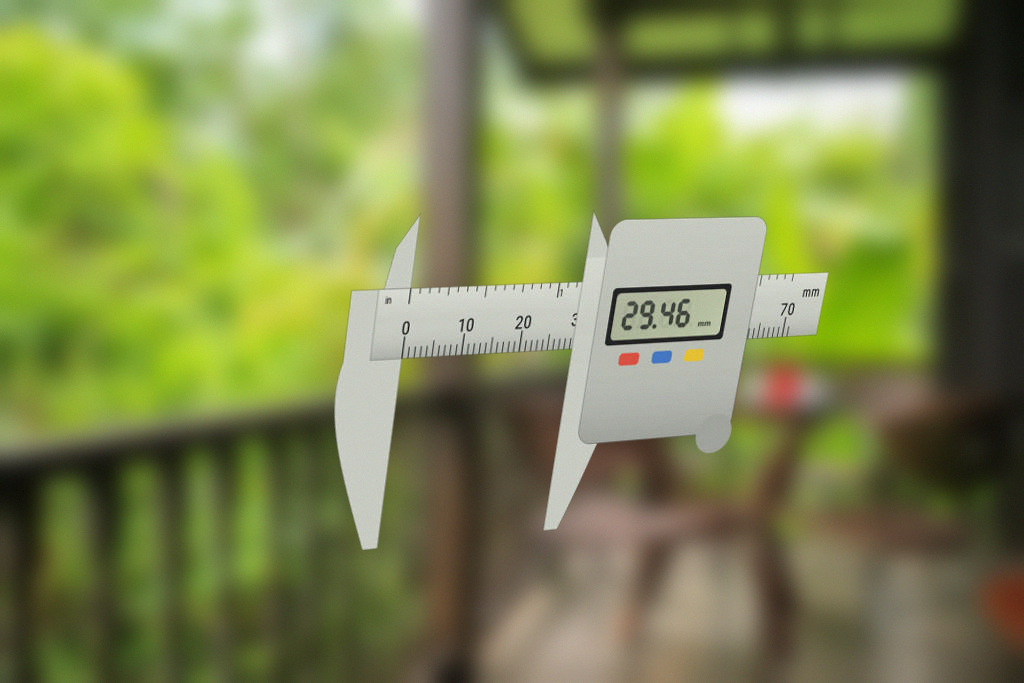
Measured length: 29.46 mm
